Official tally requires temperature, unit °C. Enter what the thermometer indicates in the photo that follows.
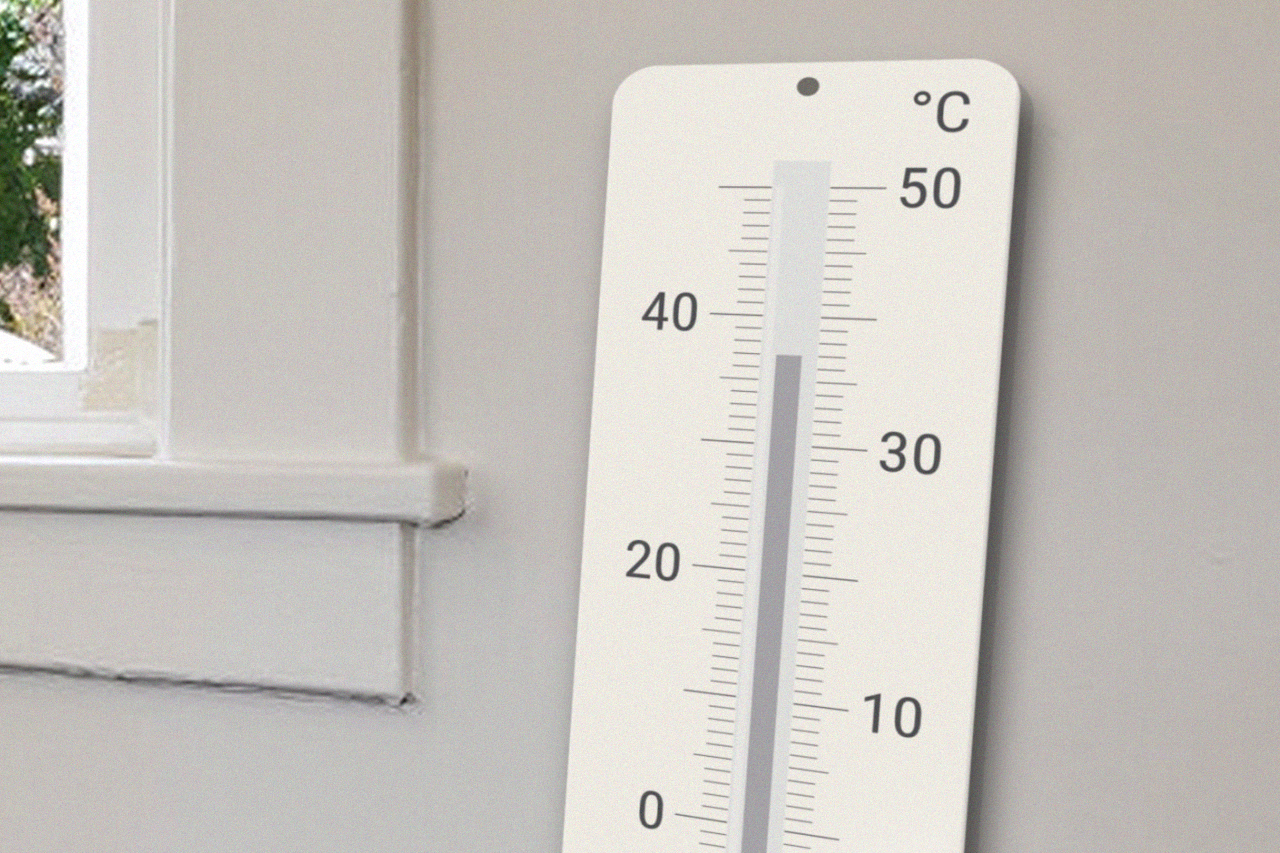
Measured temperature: 37 °C
